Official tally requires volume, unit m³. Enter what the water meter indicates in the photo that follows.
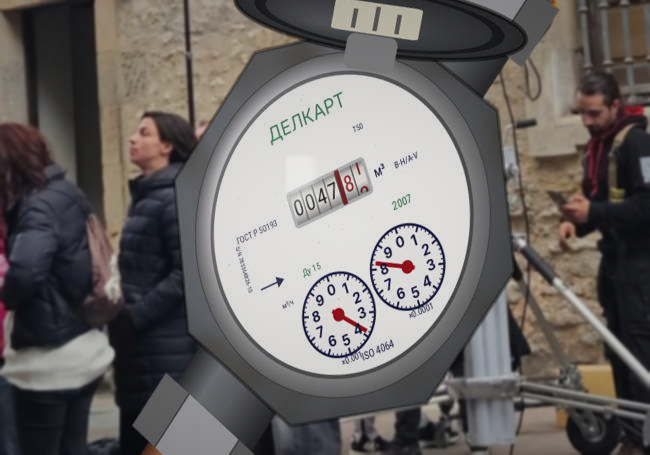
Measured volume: 47.8138 m³
